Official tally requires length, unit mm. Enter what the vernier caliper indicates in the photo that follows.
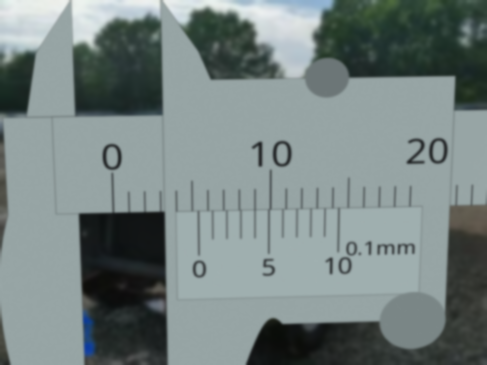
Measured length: 5.4 mm
